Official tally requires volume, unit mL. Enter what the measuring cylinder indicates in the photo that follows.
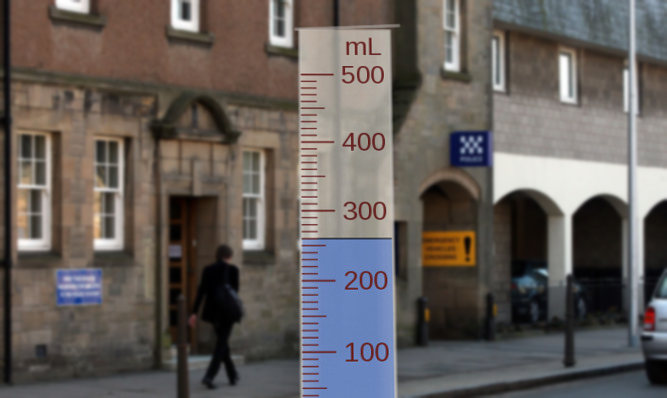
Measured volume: 260 mL
